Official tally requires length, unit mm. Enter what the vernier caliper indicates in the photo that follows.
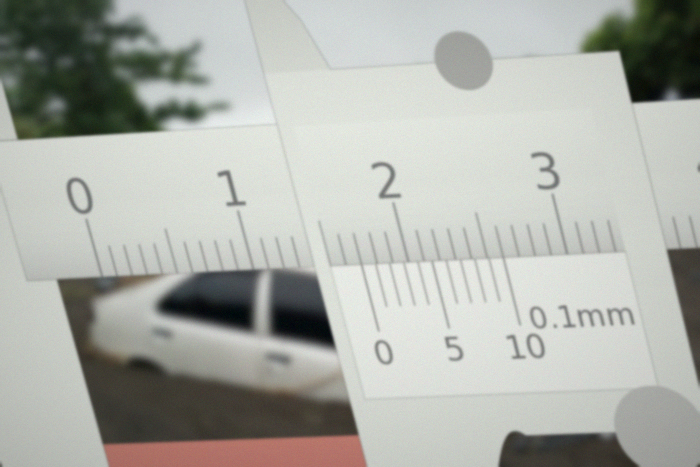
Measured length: 17.0 mm
